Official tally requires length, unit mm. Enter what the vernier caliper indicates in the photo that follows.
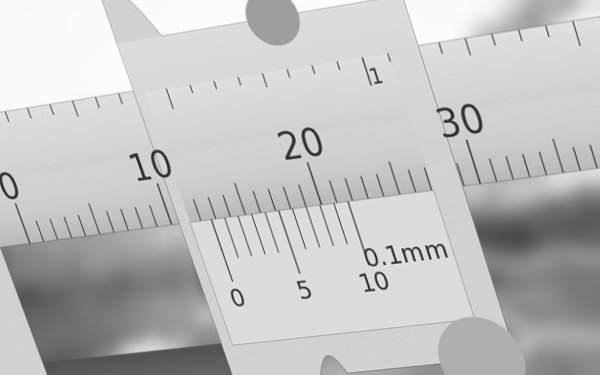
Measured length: 12.7 mm
